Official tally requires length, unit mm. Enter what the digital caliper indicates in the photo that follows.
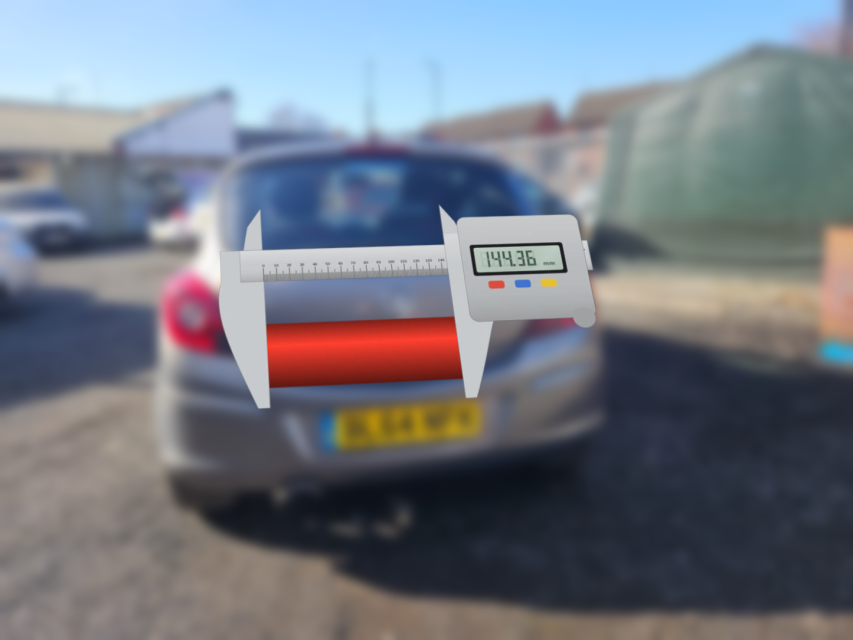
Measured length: 144.36 mm
